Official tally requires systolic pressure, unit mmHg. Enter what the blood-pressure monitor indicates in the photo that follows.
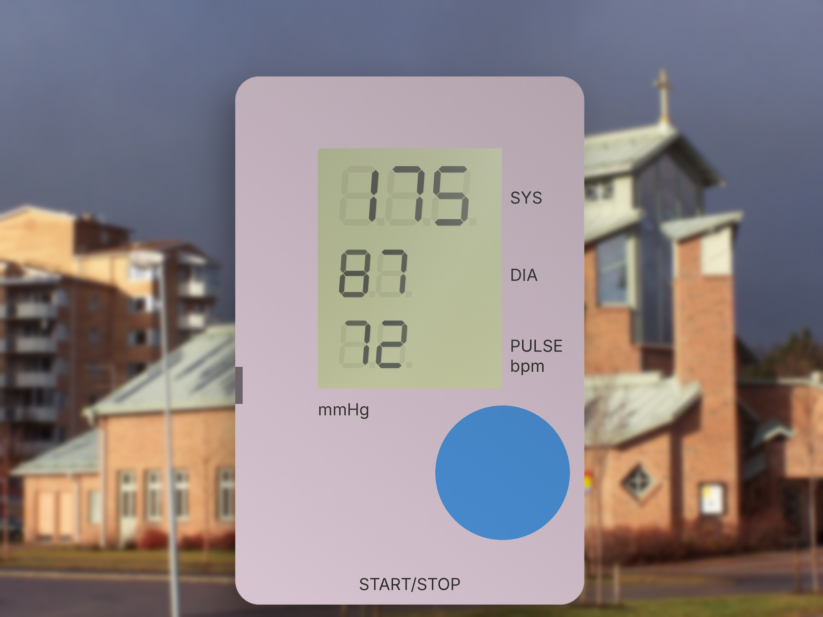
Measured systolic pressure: 175 mmHg
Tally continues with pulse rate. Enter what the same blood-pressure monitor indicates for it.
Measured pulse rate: 72 bpm
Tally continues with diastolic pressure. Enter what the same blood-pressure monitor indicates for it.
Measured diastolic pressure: 87 mmHg
